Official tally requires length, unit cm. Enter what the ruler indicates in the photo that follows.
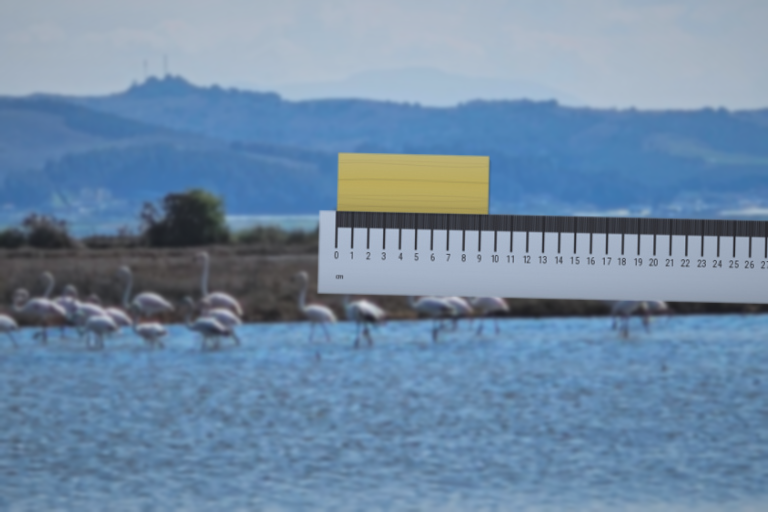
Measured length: 9.5 cm
